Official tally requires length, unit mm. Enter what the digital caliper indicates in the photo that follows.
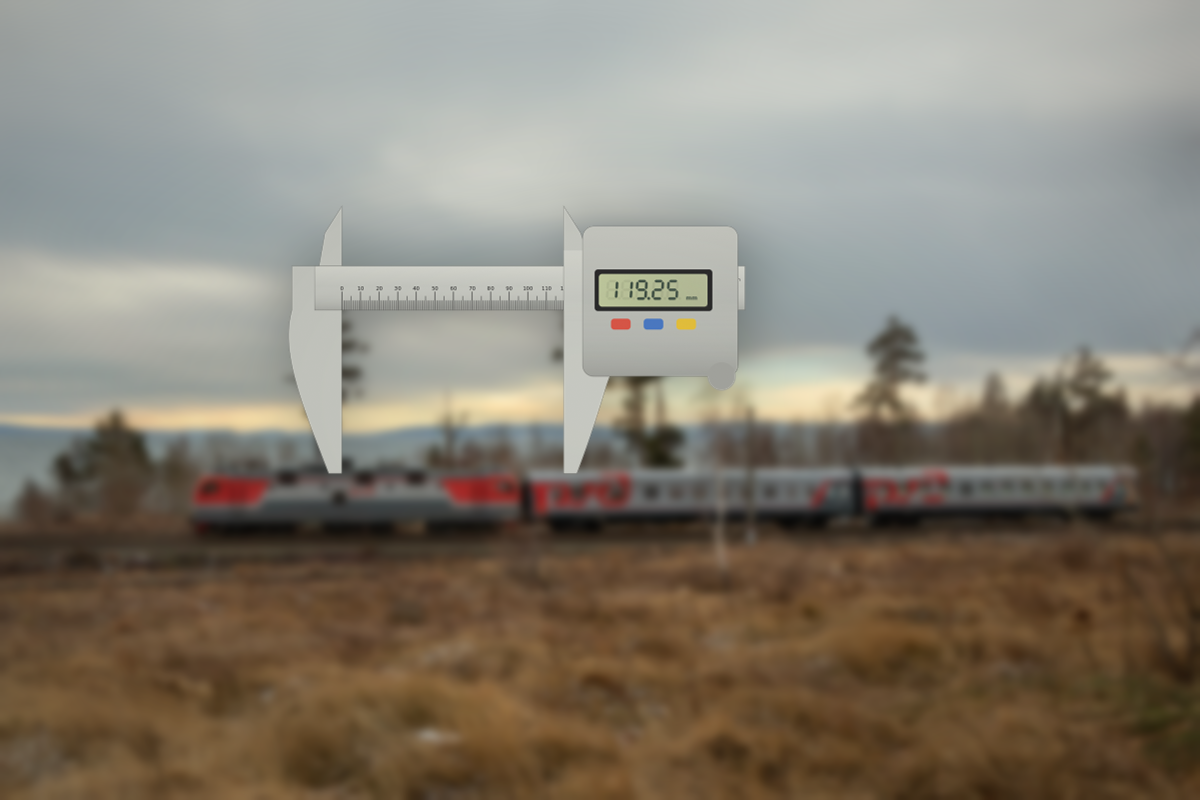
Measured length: 119.25 mm
